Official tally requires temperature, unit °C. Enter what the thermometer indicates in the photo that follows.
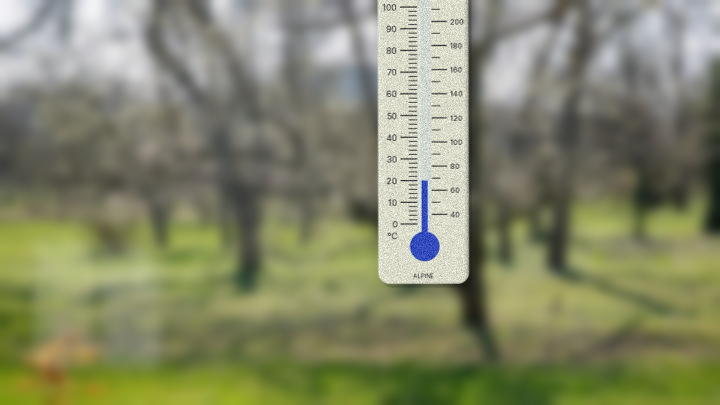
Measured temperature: 20 °C
